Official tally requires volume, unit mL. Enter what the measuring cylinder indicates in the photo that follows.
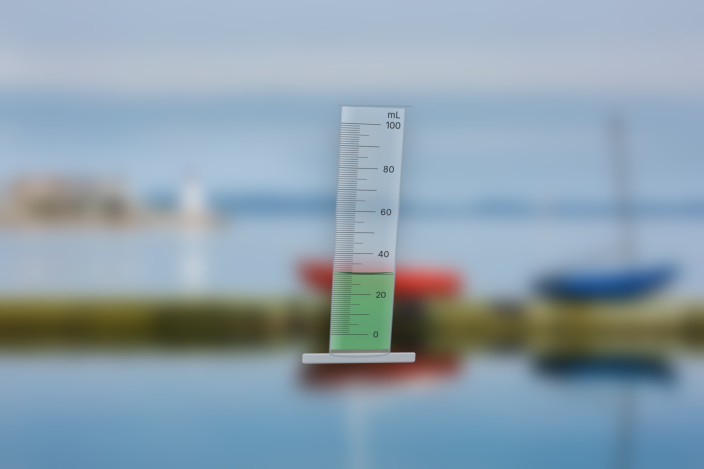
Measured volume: 30 mL
